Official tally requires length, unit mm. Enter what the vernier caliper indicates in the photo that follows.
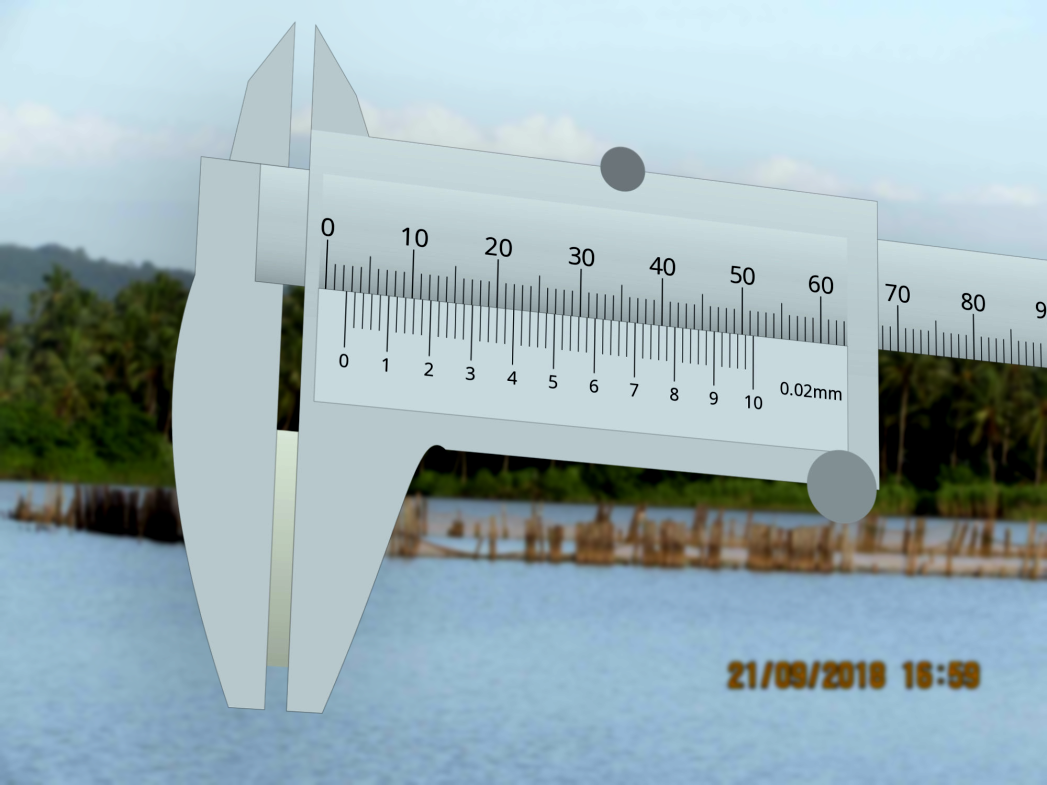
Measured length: 2.4 mm
